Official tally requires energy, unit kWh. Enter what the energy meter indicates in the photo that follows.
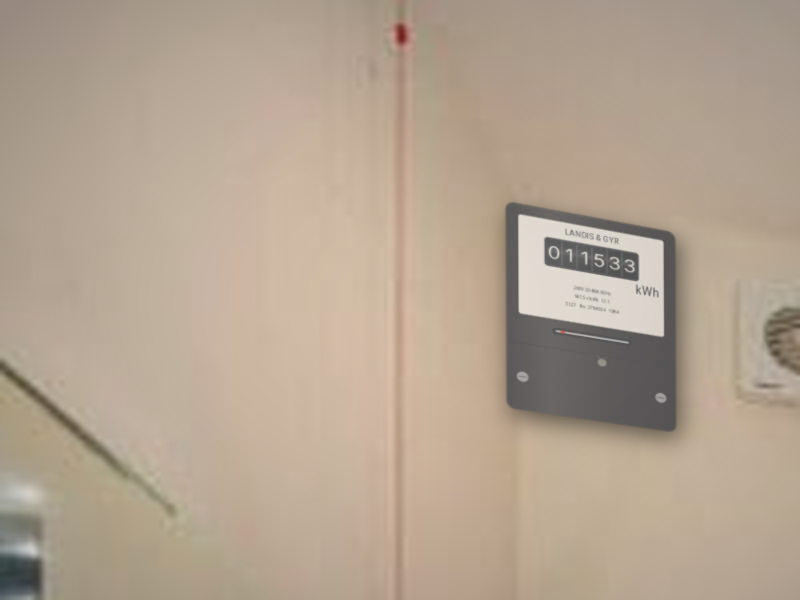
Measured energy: 11533 kWh
